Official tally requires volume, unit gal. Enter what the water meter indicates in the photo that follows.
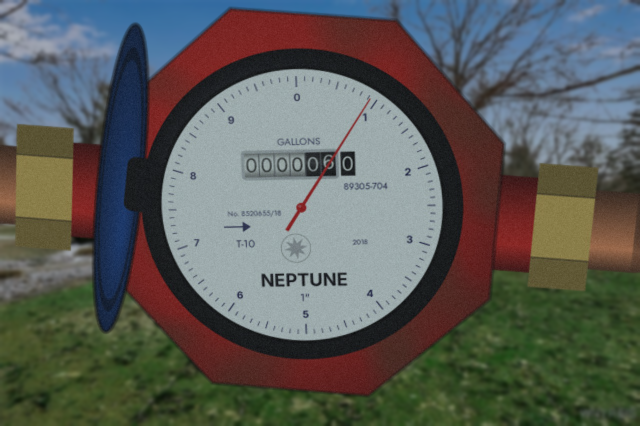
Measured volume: 60.9 gal
